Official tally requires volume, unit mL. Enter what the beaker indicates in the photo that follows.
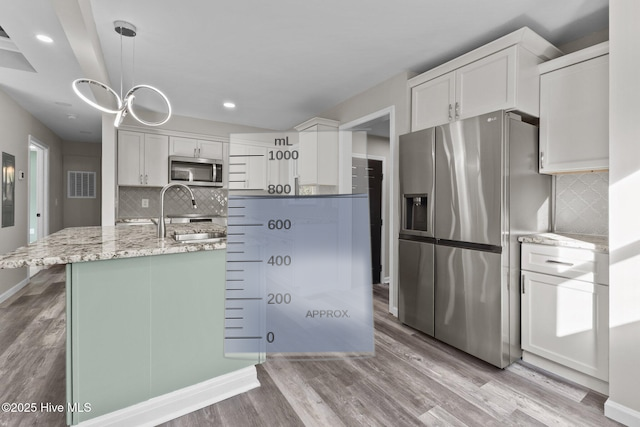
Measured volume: 750 mL
